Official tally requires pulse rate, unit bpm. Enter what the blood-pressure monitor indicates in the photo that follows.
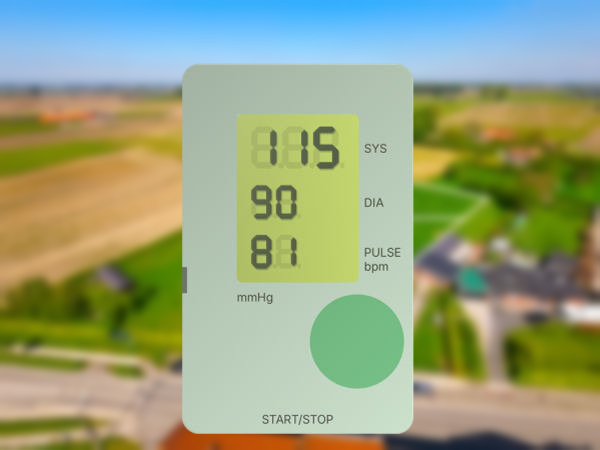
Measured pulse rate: 81 bpm
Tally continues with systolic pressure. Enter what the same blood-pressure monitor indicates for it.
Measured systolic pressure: 115 mmHg
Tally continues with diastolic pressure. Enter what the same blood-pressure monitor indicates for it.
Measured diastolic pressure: 90 mmHg
